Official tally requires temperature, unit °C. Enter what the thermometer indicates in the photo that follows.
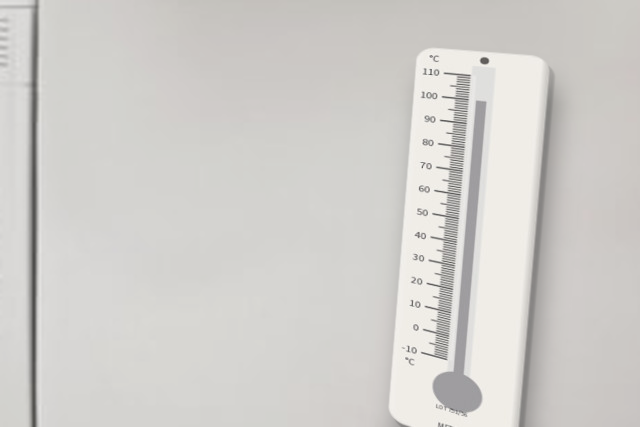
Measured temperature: 100 °C
